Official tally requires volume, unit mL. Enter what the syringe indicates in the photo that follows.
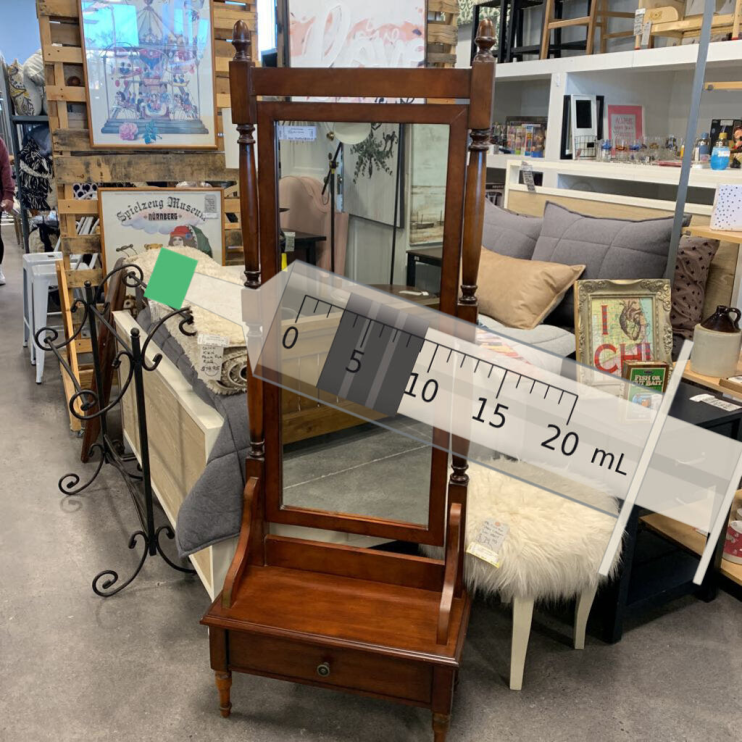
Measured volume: 3 mL
